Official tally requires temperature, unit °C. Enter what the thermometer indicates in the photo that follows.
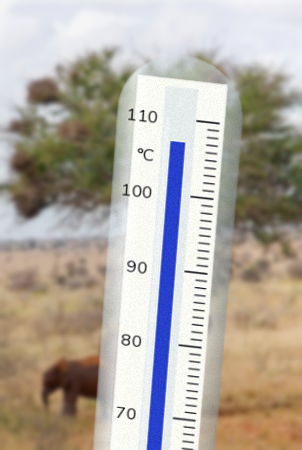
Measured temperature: 107 °C
